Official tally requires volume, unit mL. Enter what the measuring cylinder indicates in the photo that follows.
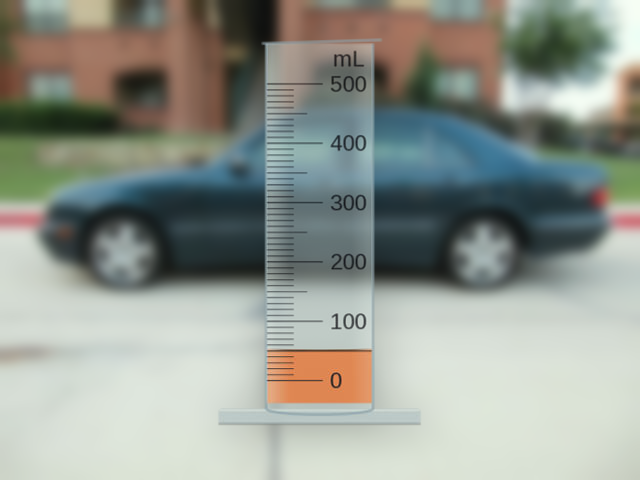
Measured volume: 50 mL
